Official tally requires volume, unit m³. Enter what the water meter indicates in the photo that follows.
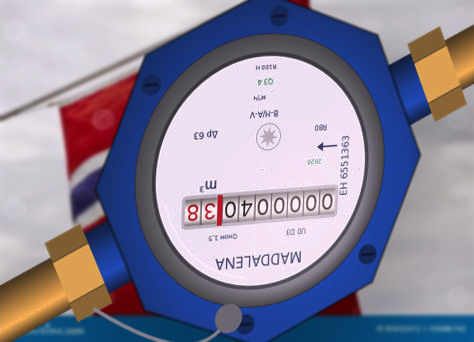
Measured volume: 40.38 m³
